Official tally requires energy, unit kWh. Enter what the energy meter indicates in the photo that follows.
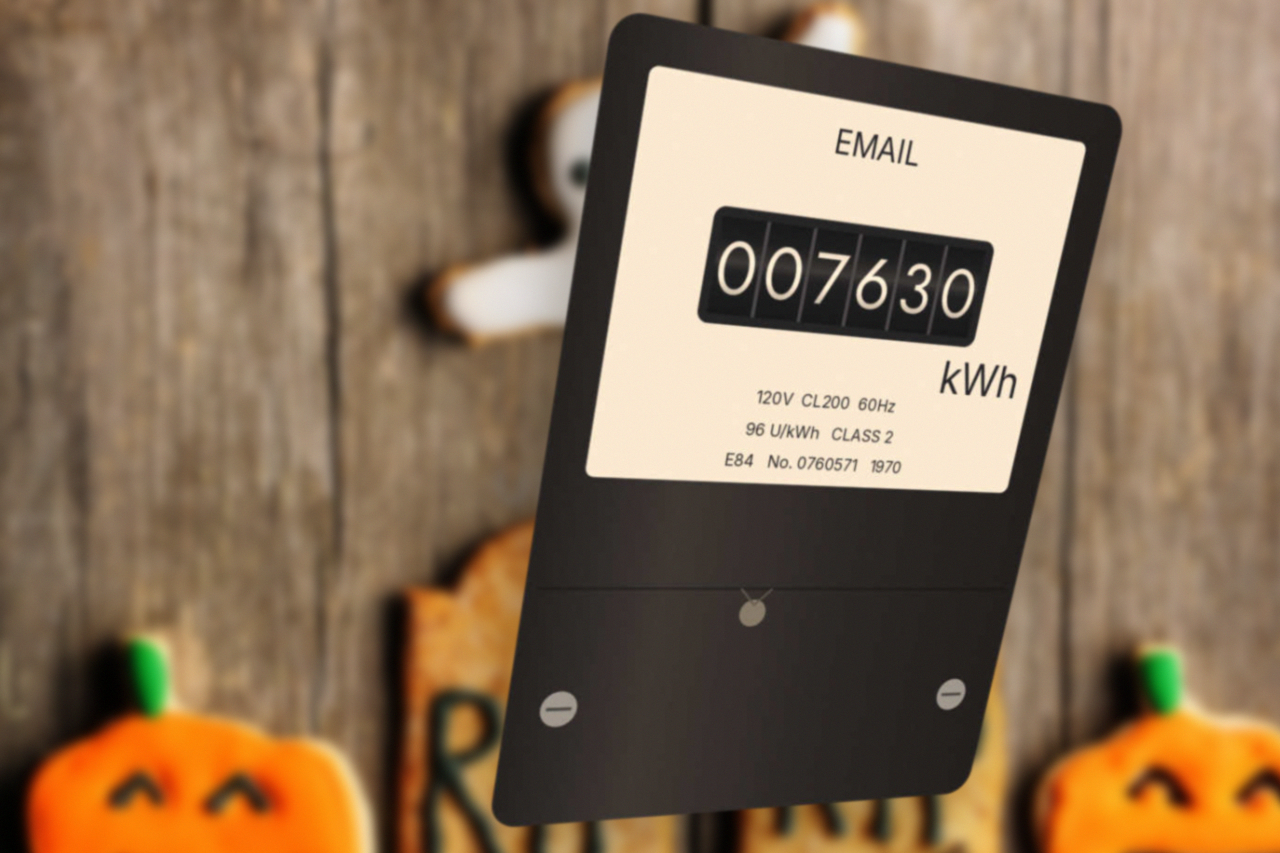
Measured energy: 7630 kWh
